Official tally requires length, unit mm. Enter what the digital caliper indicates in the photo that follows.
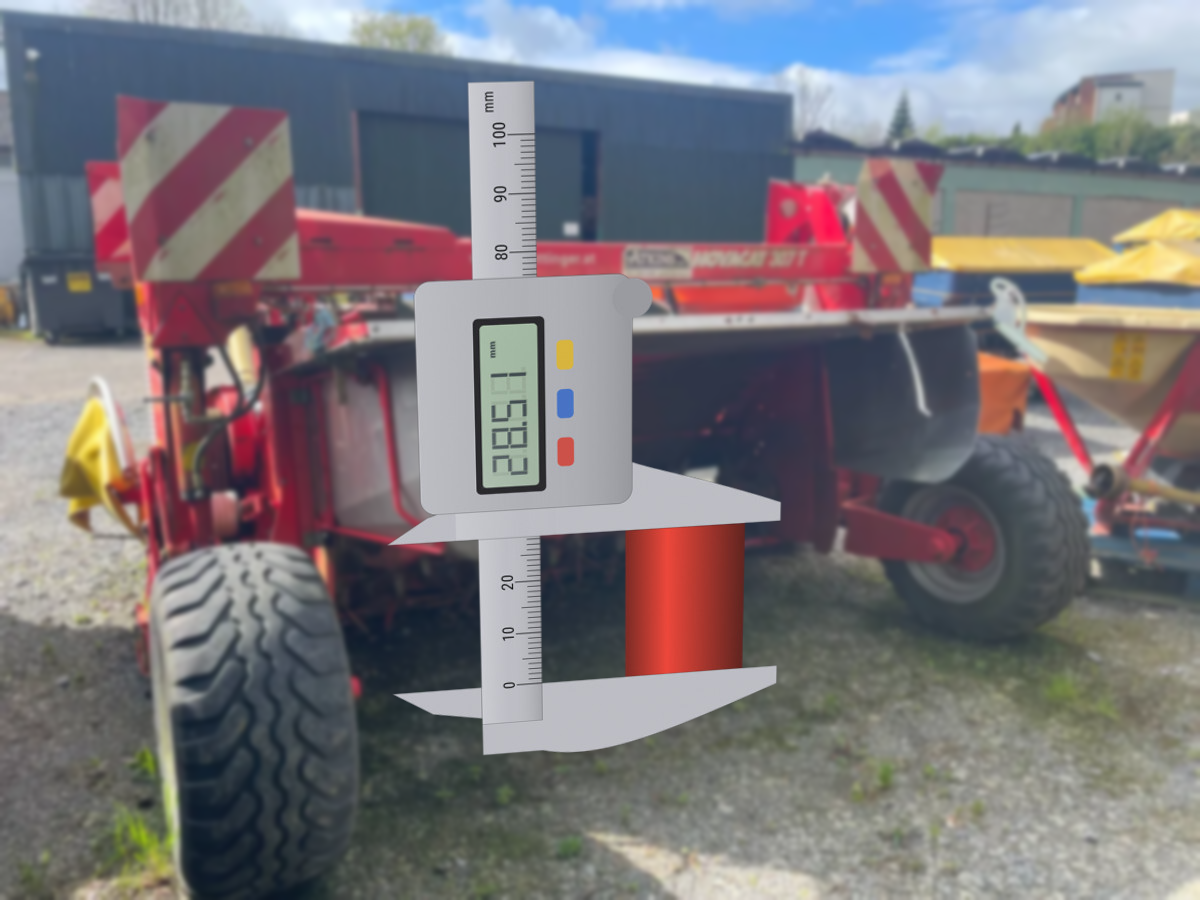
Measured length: 28.51 mm
